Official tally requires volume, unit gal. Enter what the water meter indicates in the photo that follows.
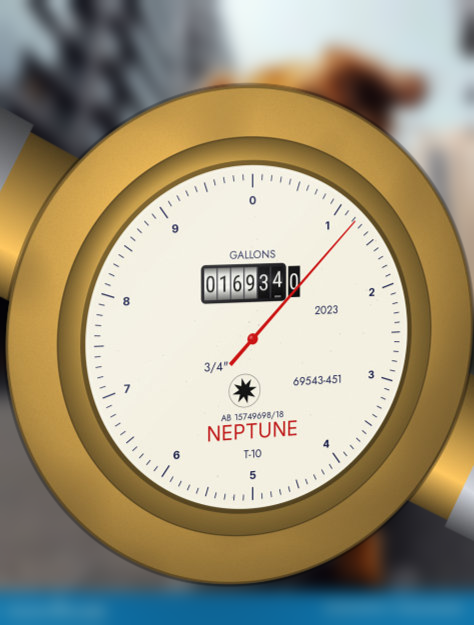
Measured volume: 169341.2 gal
